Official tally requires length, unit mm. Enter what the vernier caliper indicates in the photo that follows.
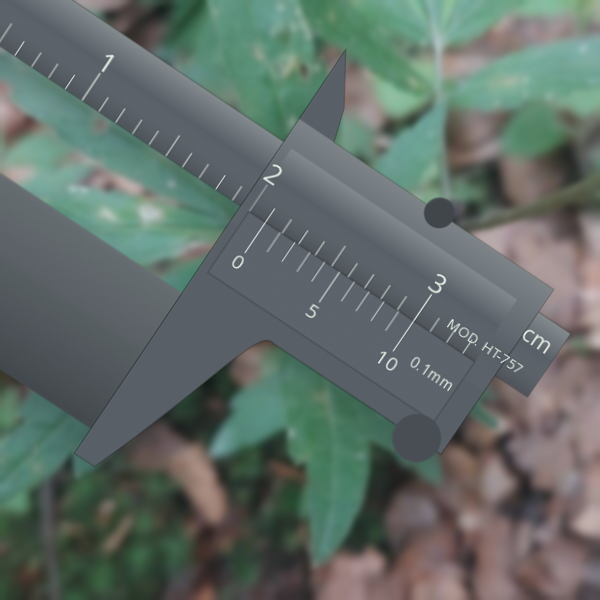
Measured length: 21.0 mm
